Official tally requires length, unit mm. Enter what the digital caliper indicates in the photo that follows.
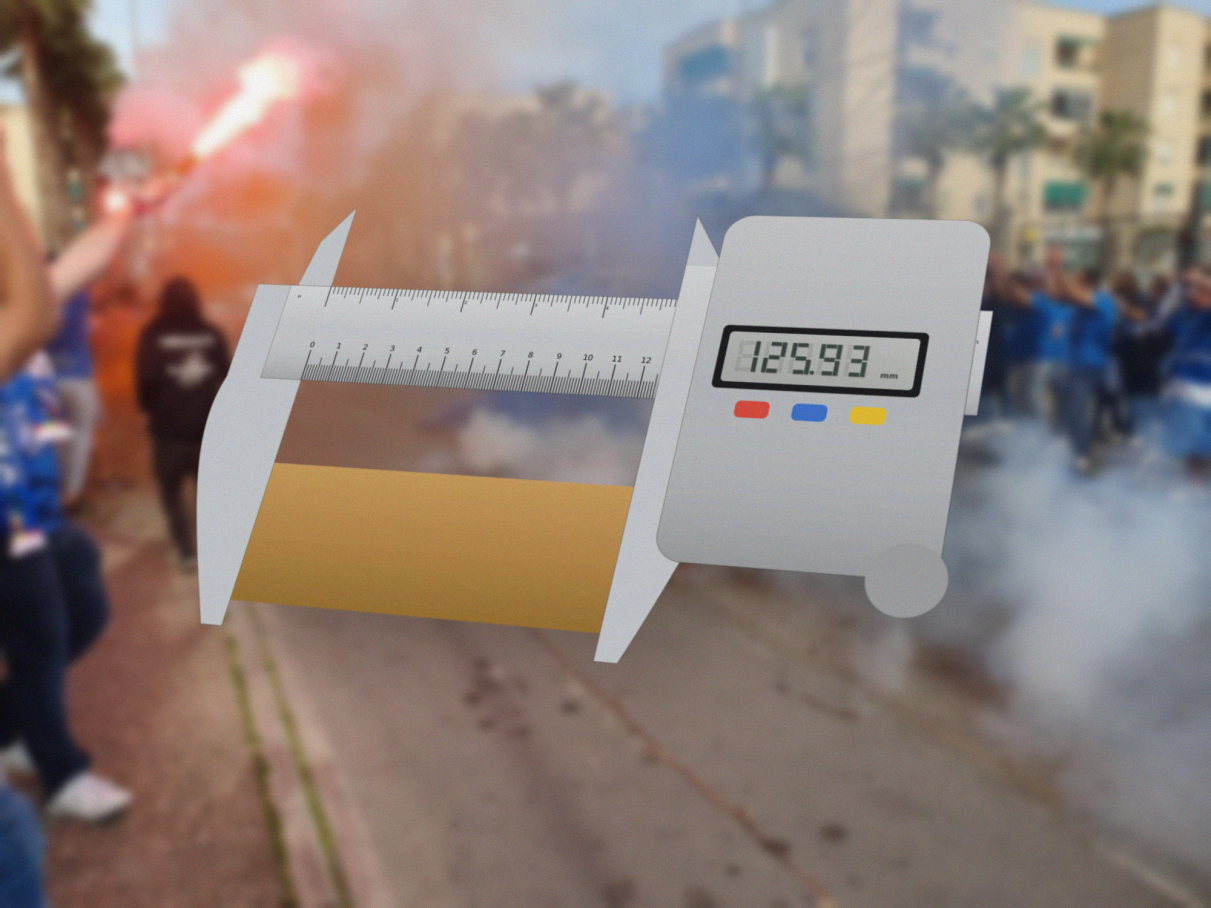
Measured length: 125.93 mm
